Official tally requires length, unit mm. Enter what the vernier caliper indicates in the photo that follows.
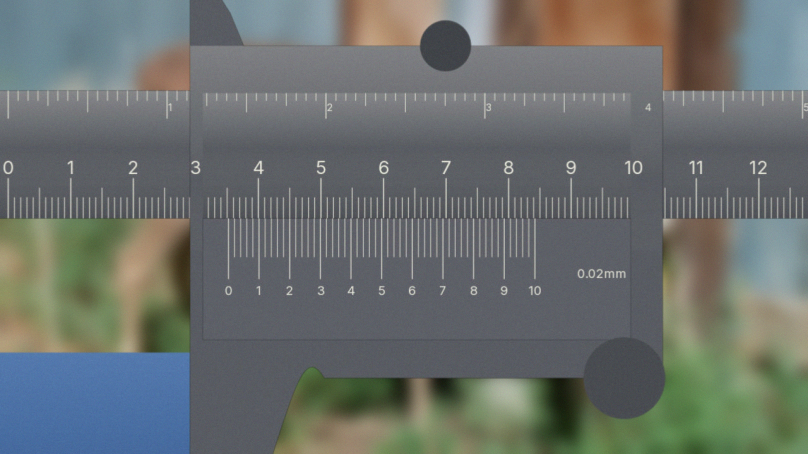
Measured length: 35.2 mm
